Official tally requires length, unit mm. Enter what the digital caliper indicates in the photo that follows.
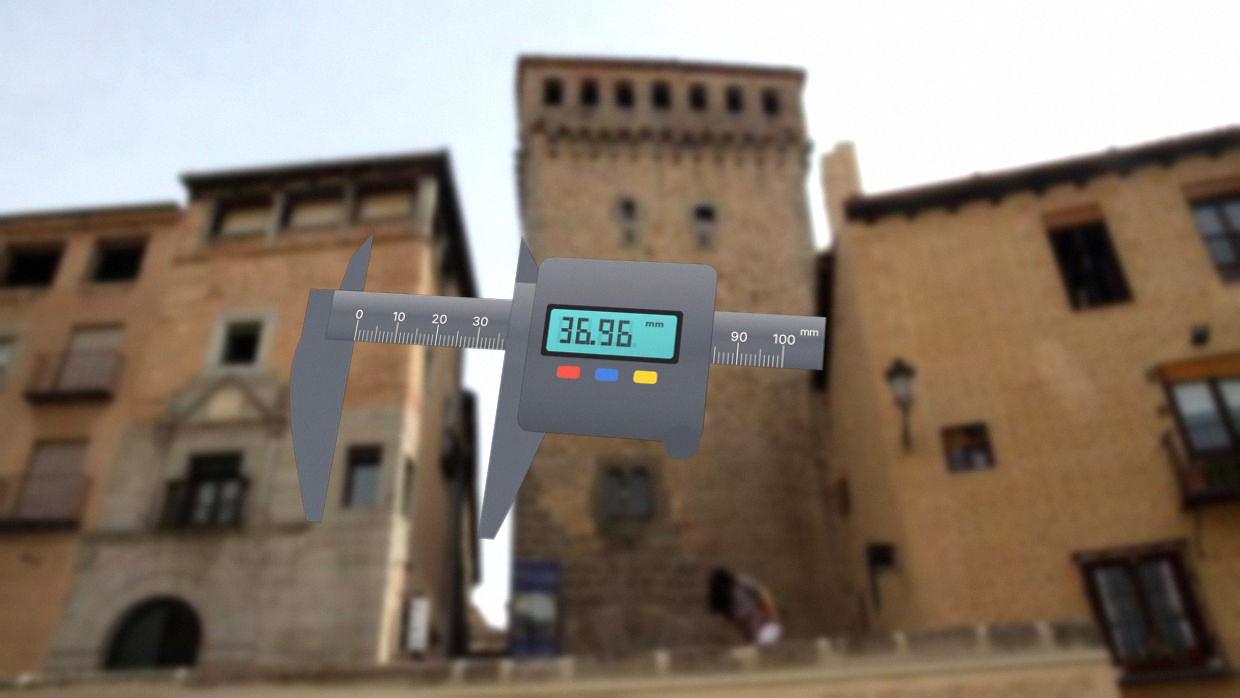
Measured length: 36.96 mm
